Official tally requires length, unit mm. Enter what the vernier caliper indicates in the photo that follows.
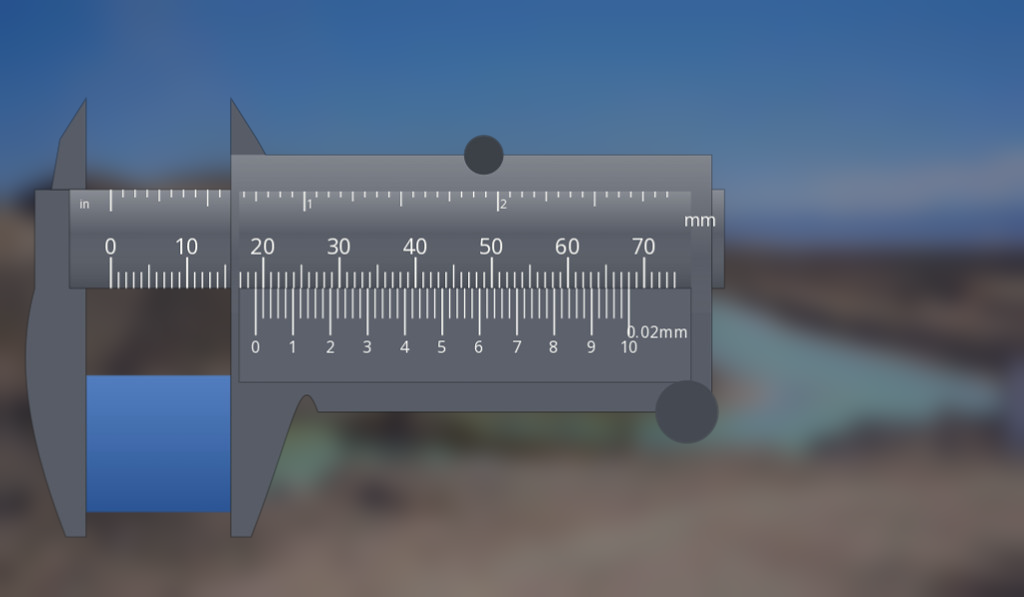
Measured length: 19.0 mm
